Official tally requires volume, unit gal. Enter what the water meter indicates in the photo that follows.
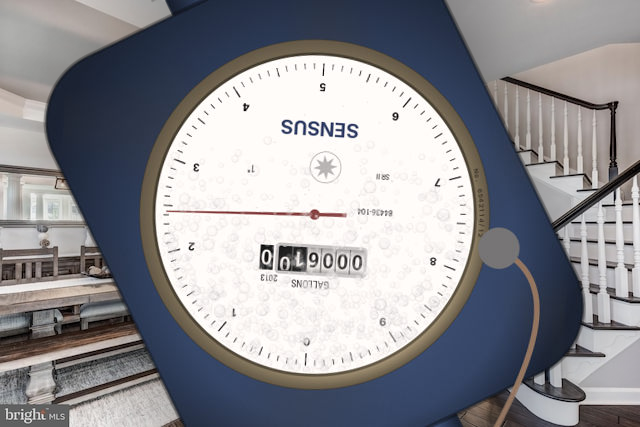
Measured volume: 6102.4 gal
